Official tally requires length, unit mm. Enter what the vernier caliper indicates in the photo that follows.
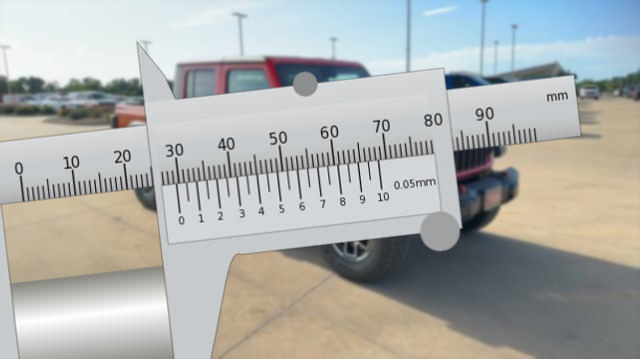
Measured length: 29.5 mm
